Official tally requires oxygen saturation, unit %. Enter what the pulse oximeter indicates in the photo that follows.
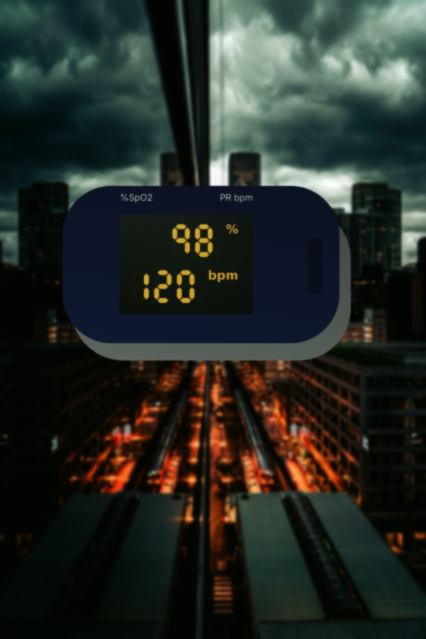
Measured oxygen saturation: 98 %
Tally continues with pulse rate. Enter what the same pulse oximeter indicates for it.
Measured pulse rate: 120 bpm
